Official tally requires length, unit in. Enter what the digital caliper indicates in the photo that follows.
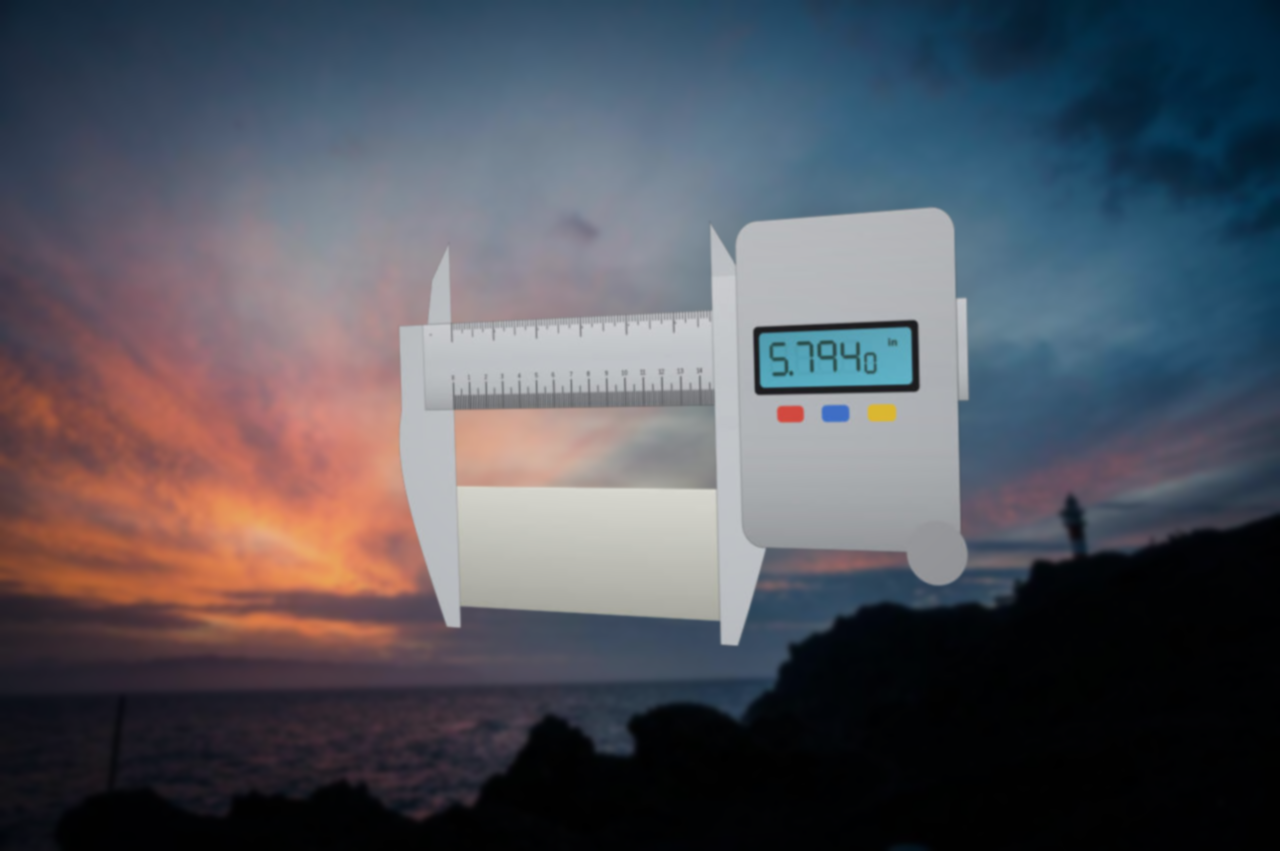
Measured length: 5.7940 in
